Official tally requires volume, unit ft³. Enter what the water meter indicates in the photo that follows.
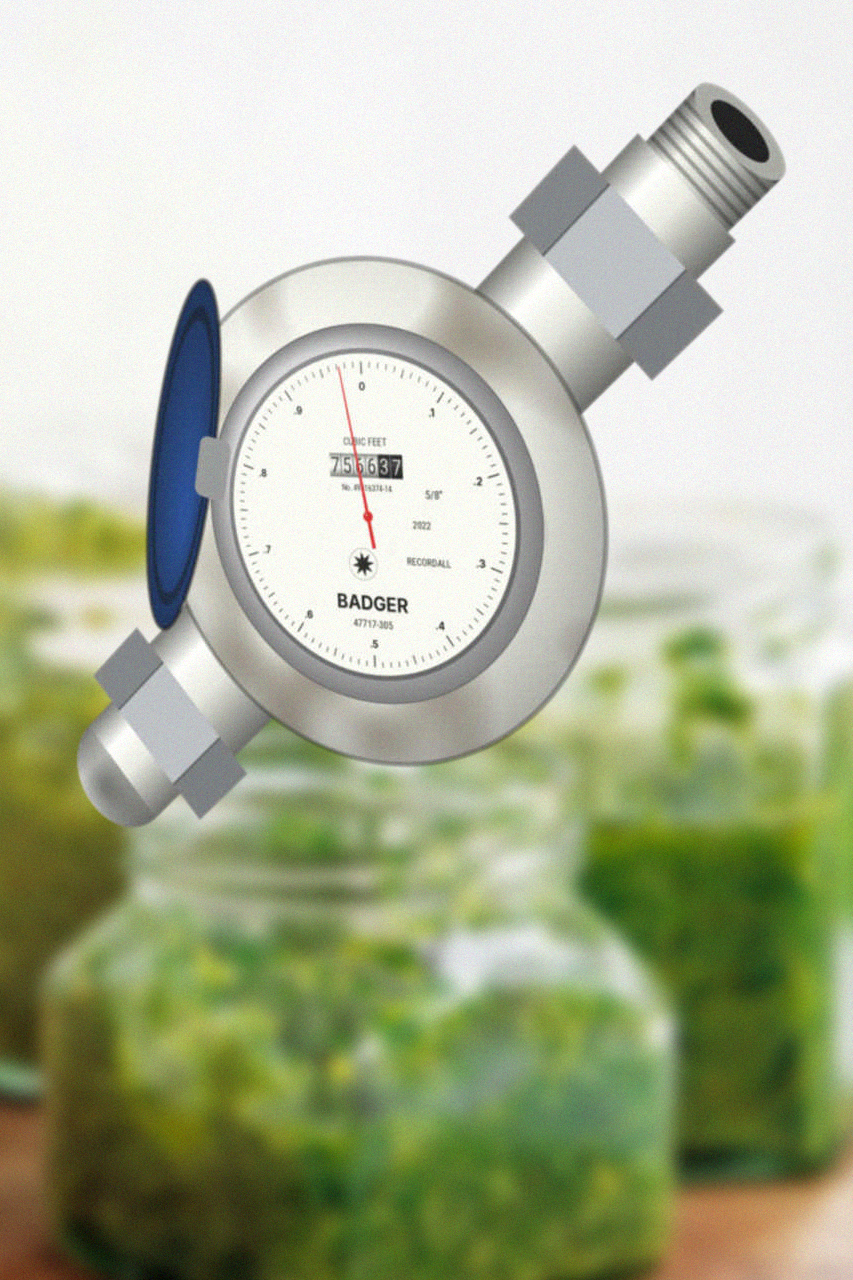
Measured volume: 756636.97 ft³
